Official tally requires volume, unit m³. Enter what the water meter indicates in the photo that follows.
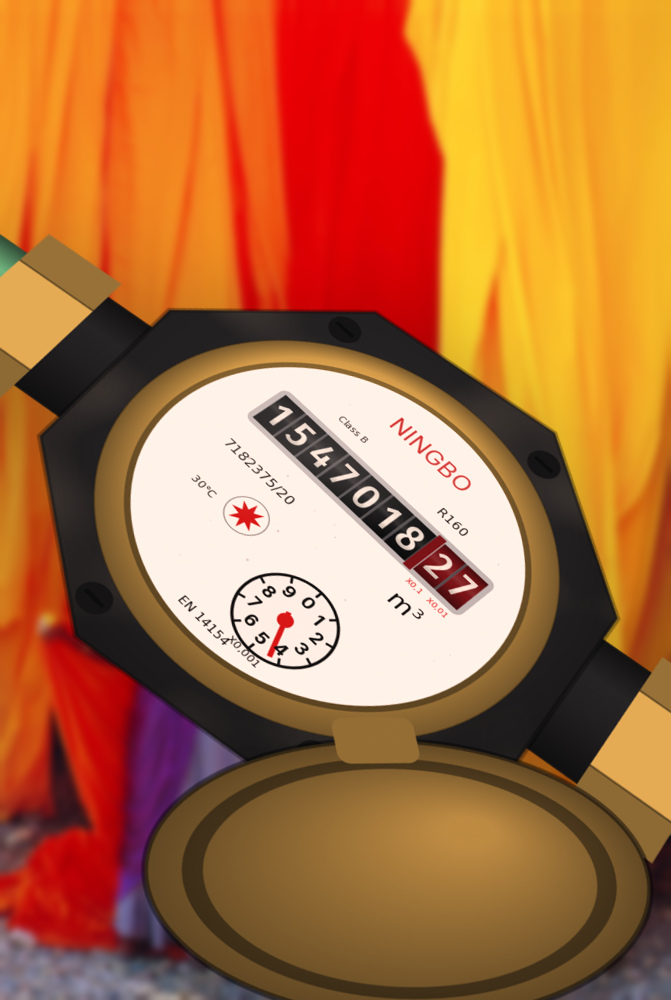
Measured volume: 1547018.274 m³
